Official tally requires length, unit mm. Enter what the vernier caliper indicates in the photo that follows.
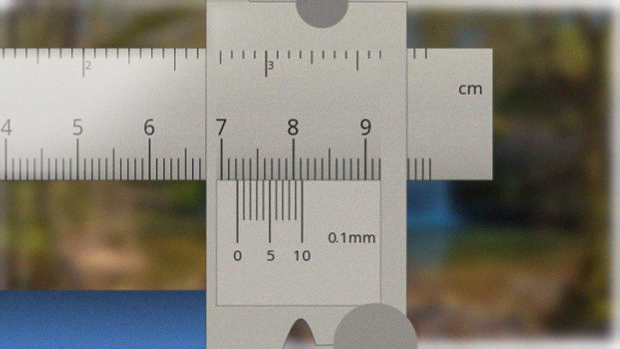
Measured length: 72.2 mm
